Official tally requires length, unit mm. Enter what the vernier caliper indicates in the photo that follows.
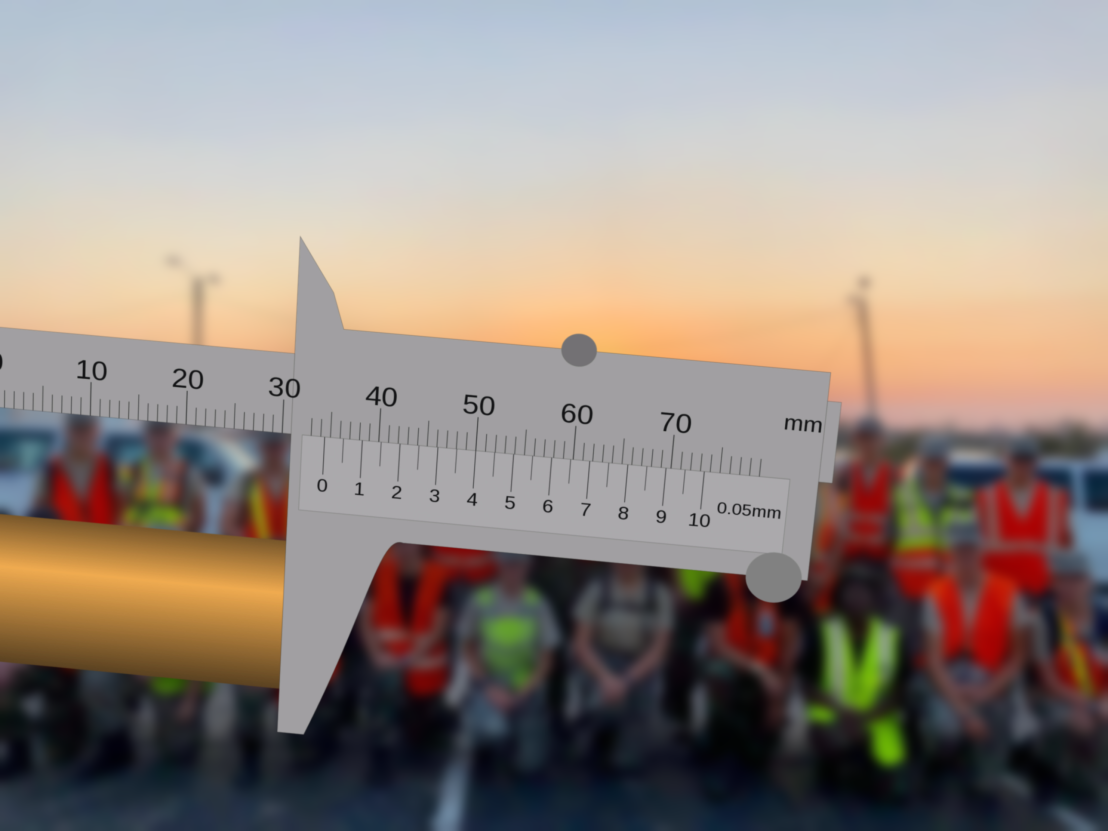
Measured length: 34.4 mm
